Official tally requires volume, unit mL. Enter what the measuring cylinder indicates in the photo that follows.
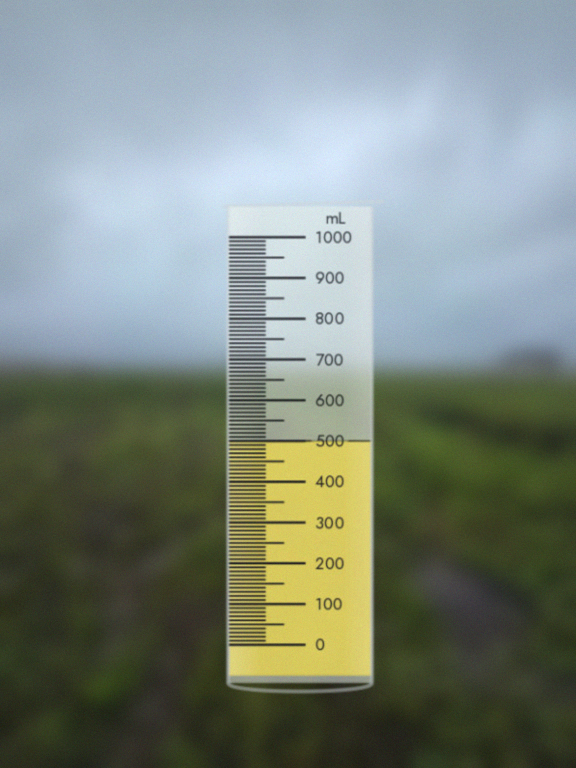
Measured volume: 500 mL
